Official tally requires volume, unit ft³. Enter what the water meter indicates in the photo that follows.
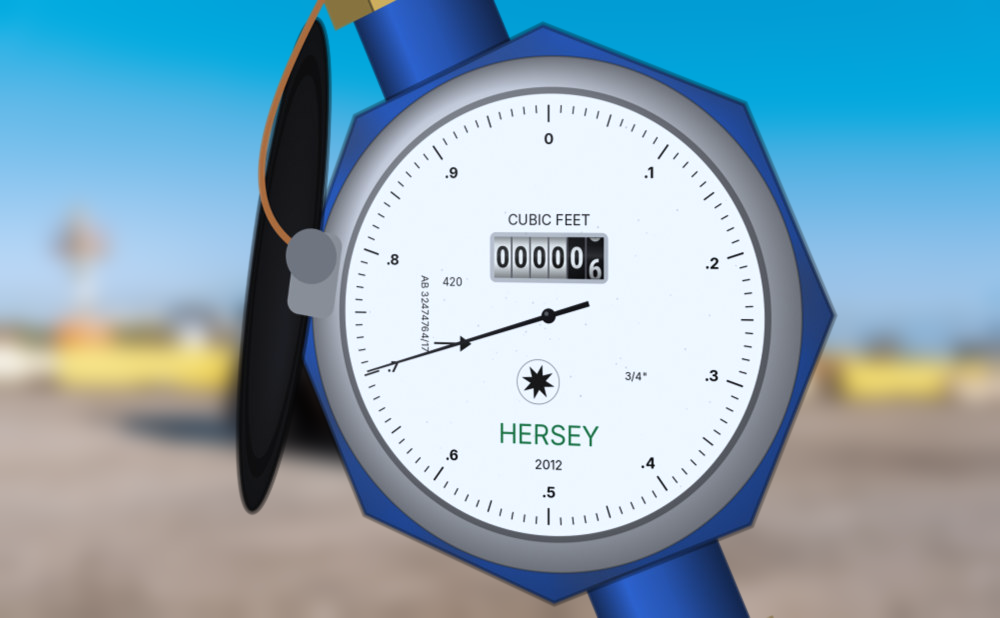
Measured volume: 5.70 ft³
